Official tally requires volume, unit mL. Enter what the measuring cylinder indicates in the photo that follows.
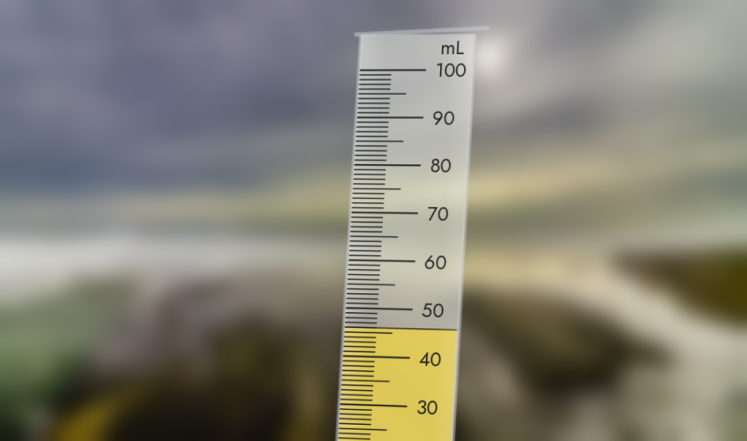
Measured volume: 46 mL
